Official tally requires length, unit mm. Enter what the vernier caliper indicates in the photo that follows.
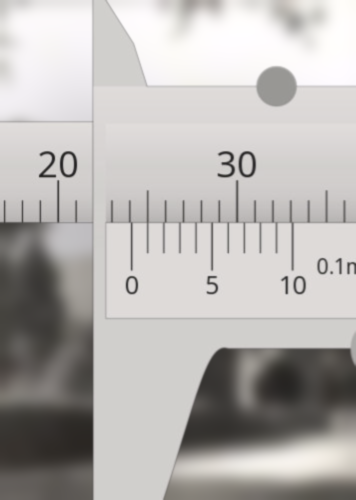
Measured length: 24.1 mm
